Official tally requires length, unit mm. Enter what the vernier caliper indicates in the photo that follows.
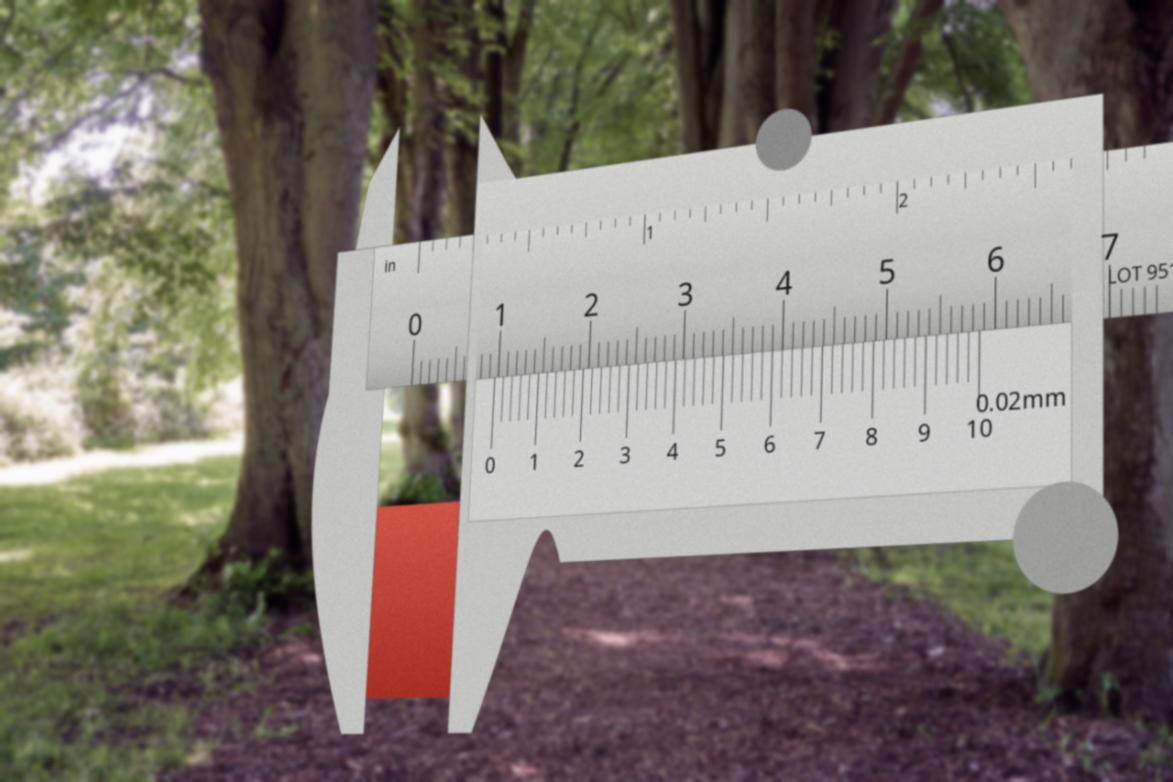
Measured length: 9.6 mm
